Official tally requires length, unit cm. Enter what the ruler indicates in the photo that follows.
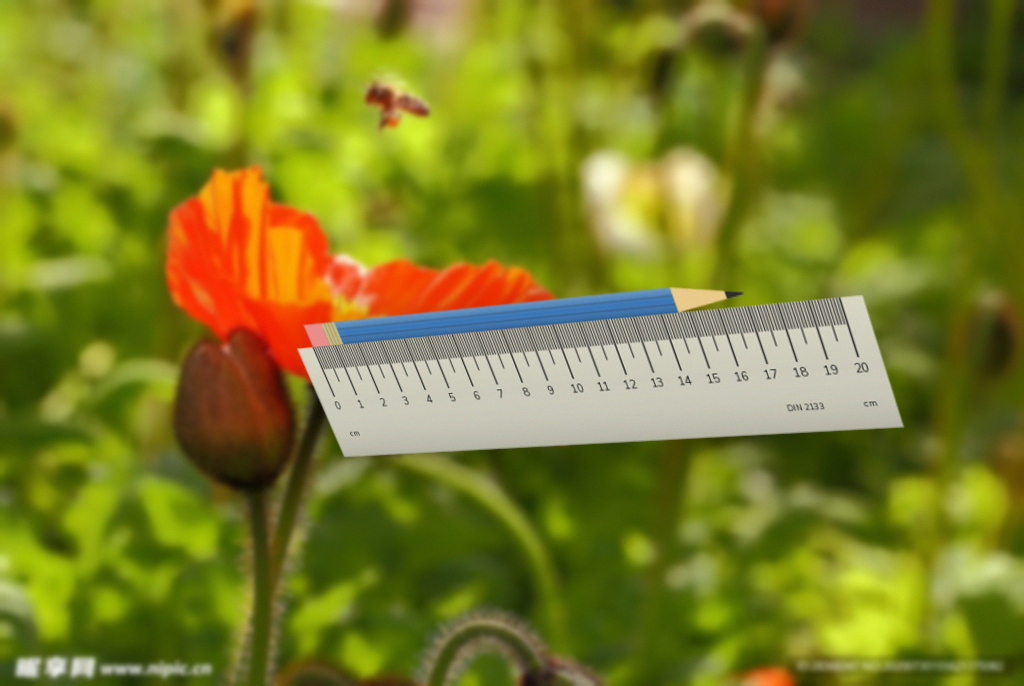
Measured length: 17 cm
